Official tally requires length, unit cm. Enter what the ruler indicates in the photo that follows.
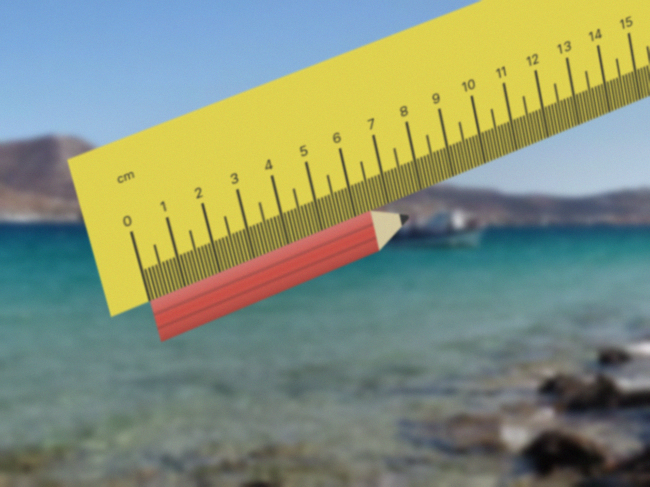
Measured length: 7.5 cm
